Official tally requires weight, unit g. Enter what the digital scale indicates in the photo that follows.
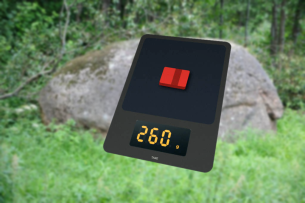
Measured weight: 260 g
